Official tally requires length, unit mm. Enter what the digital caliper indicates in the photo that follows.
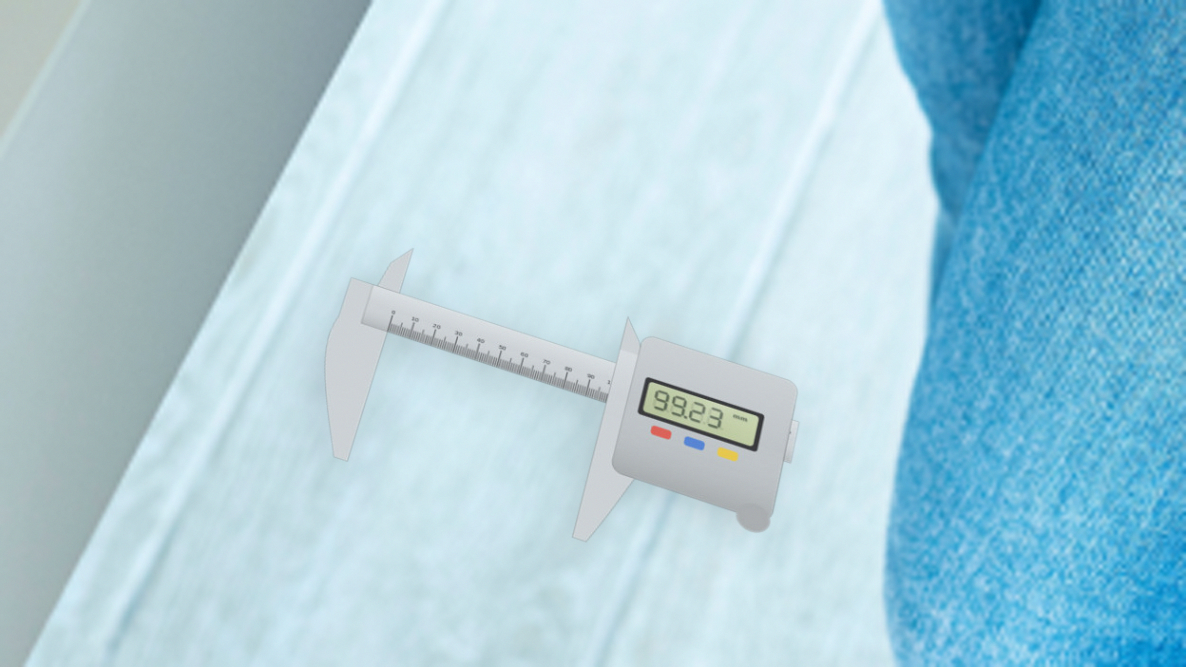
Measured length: 99.23 mm
